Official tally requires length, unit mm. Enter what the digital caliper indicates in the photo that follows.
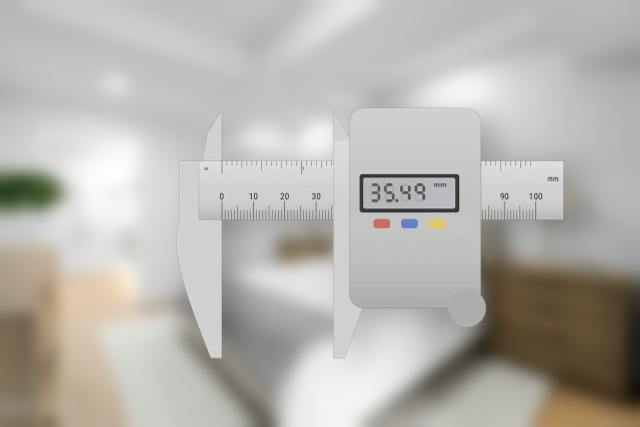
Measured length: 35.49 mm
